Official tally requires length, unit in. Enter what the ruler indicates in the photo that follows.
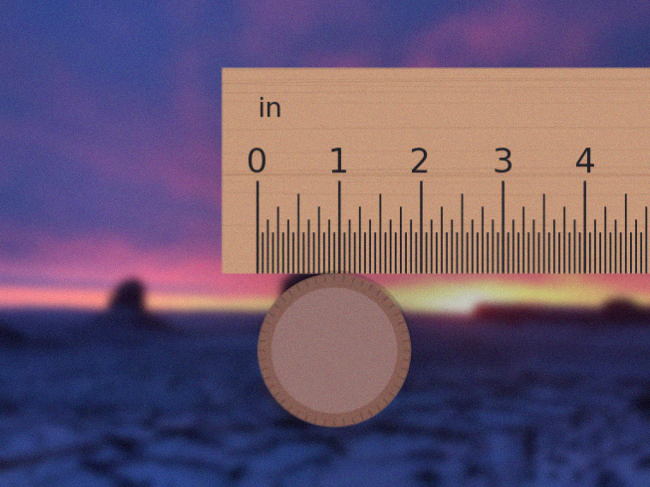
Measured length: 1.875 in
